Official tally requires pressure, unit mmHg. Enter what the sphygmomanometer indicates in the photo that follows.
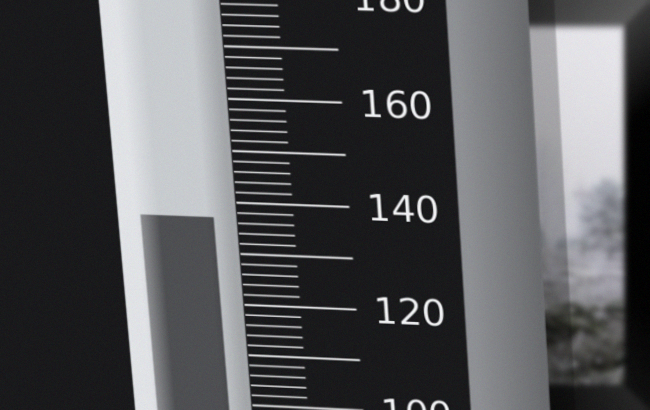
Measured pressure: 137 mmHg
